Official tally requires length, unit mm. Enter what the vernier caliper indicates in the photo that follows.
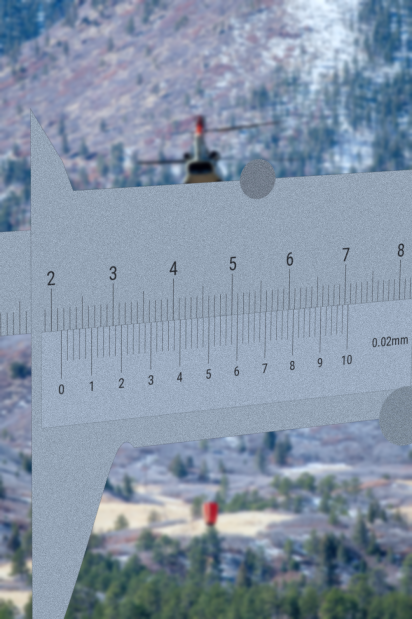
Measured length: 21.6 mm
